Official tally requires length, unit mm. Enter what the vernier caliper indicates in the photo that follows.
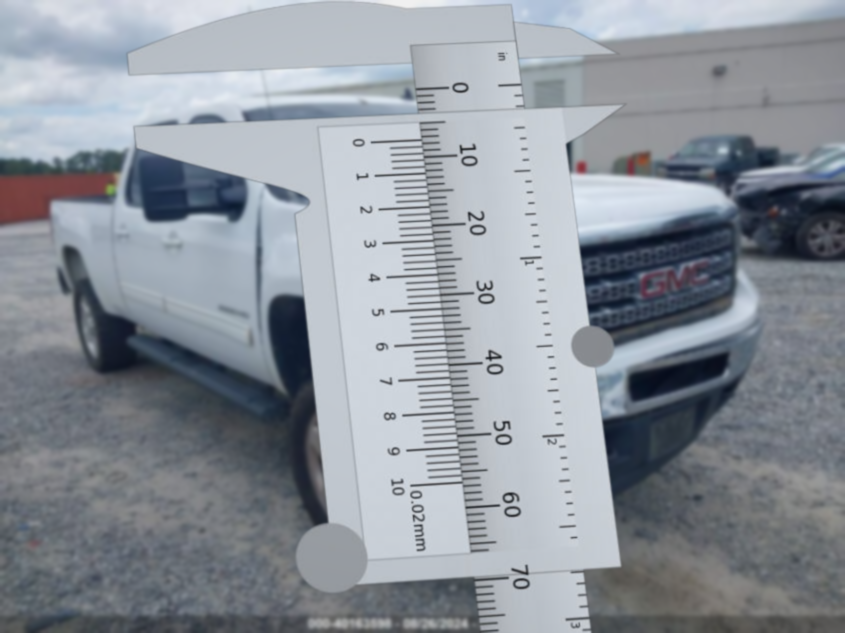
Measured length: 7.5 mm
